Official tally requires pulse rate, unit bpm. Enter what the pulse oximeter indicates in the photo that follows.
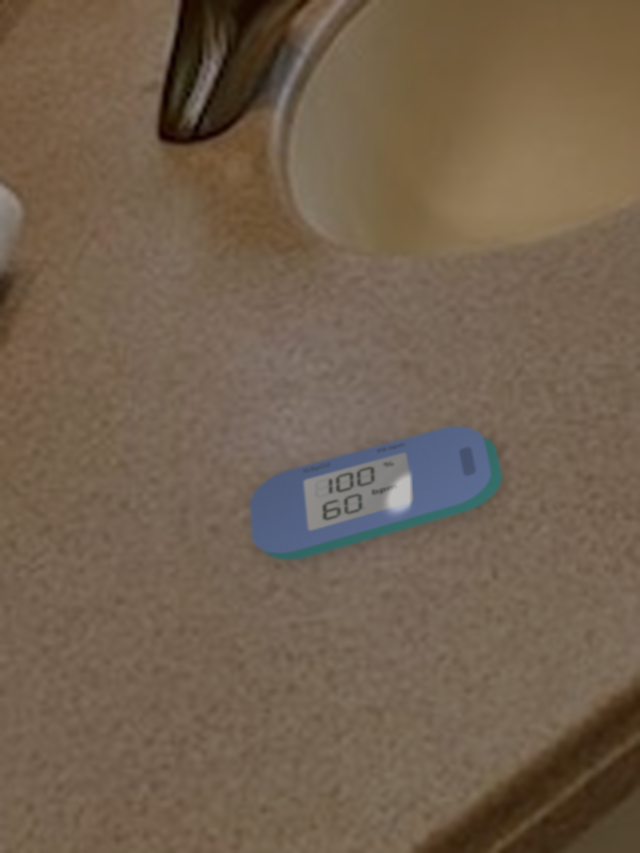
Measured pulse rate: 60 bpm
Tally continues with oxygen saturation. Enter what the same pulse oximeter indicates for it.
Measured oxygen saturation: 100 %
